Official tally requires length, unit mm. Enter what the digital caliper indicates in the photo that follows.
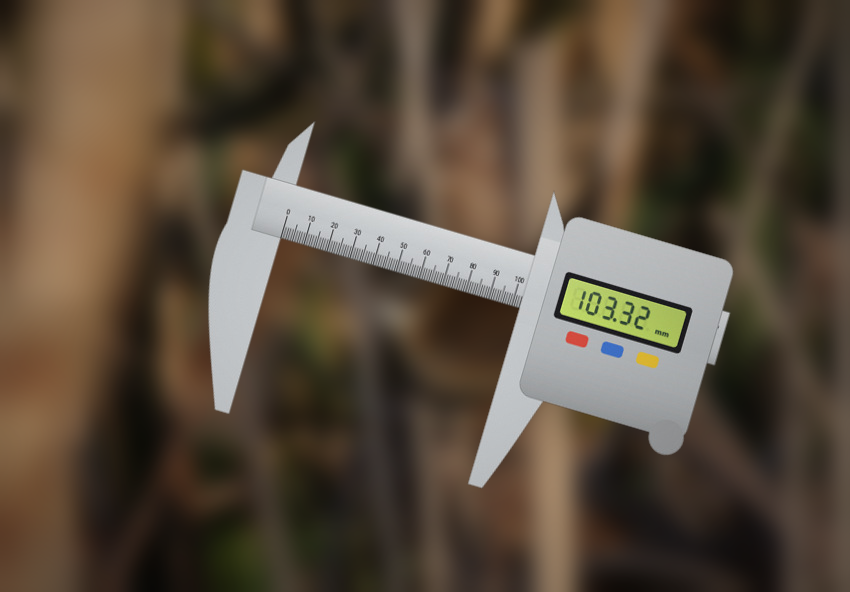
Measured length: 103.32 mm
